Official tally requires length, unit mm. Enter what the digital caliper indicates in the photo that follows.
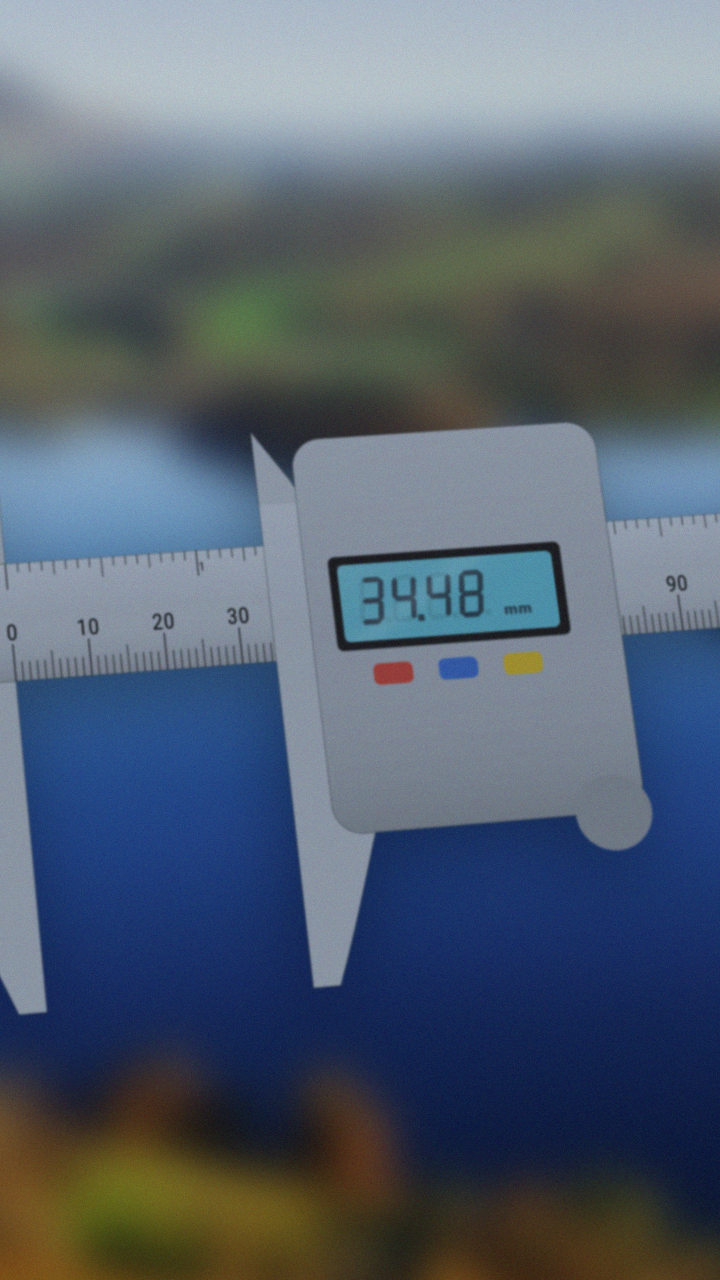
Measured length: 34.48 mm
